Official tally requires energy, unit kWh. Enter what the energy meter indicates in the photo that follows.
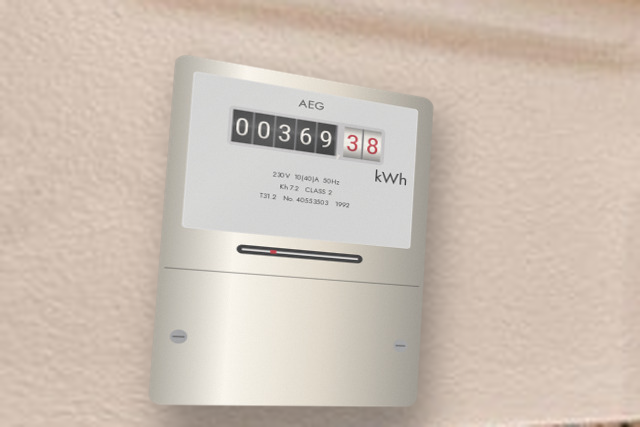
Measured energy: 369.38 kWh
